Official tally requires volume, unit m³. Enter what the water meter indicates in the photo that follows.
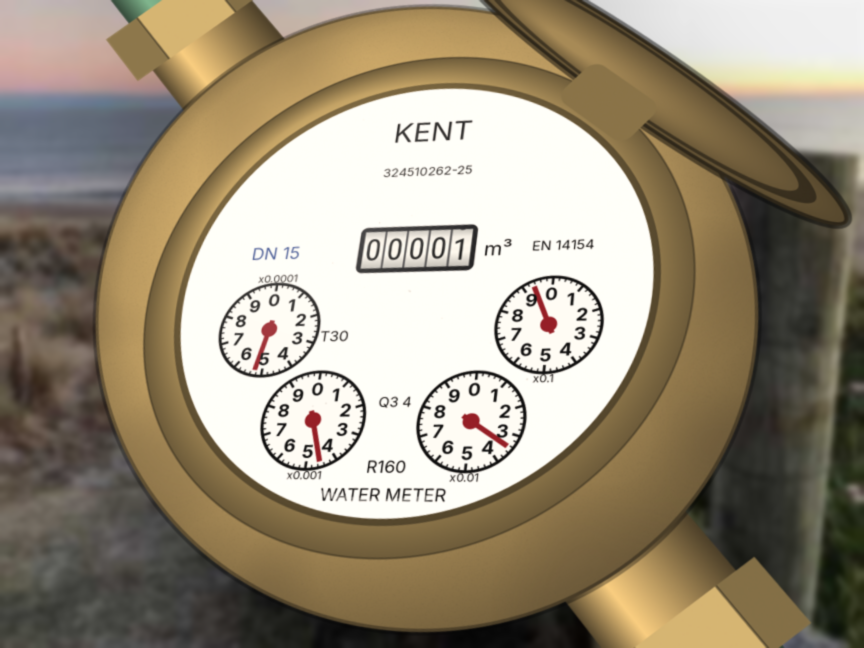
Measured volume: 0.9345 m³
